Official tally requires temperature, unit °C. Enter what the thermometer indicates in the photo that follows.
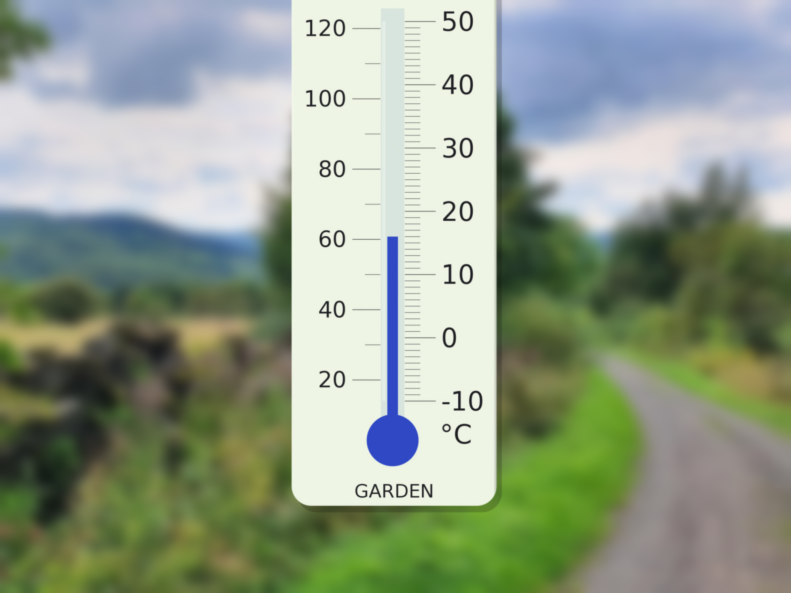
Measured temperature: 16 °C
